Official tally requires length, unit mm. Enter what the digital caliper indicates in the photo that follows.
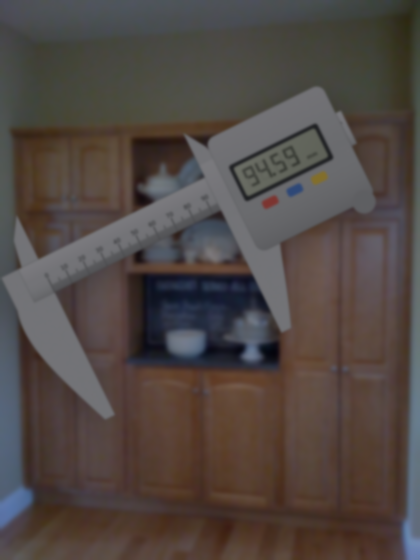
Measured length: 94.59 mm
